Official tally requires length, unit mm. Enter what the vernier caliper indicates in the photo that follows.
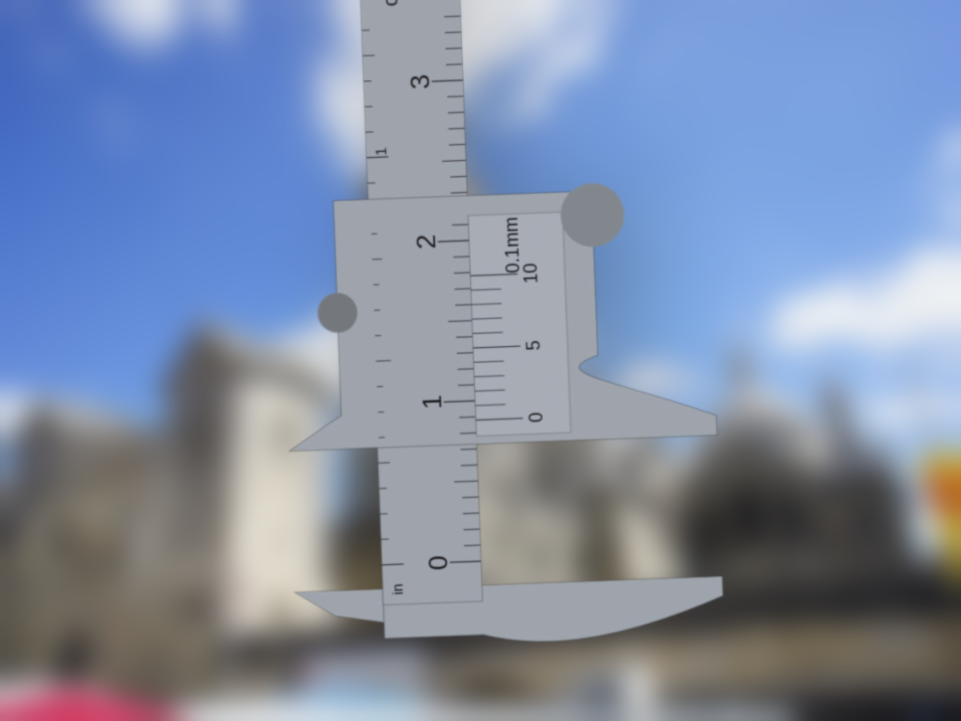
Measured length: 8.8 mm
